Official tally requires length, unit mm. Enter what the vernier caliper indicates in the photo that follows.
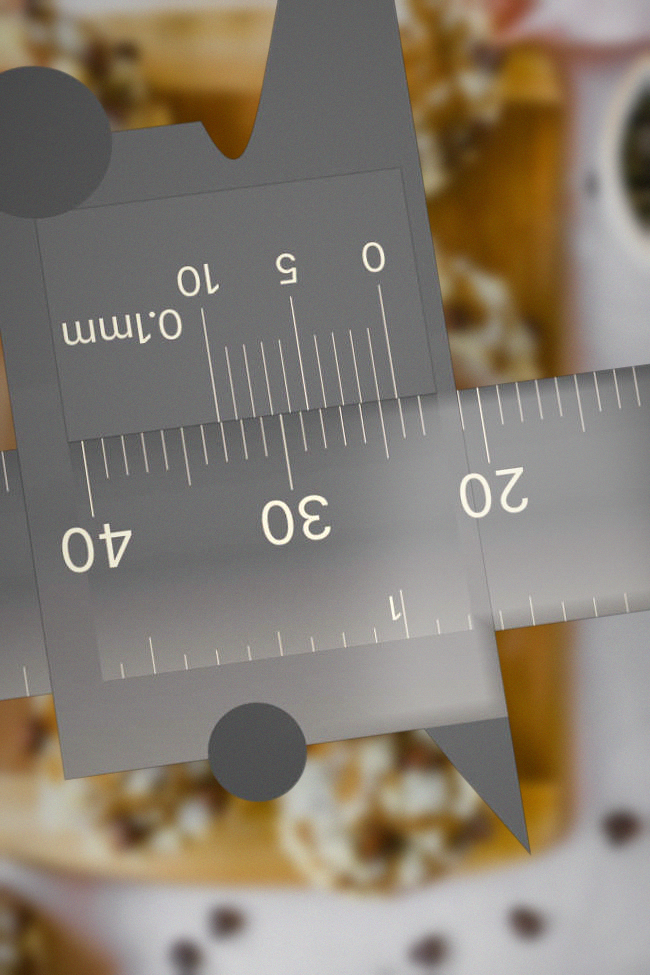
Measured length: 24.1 mm
